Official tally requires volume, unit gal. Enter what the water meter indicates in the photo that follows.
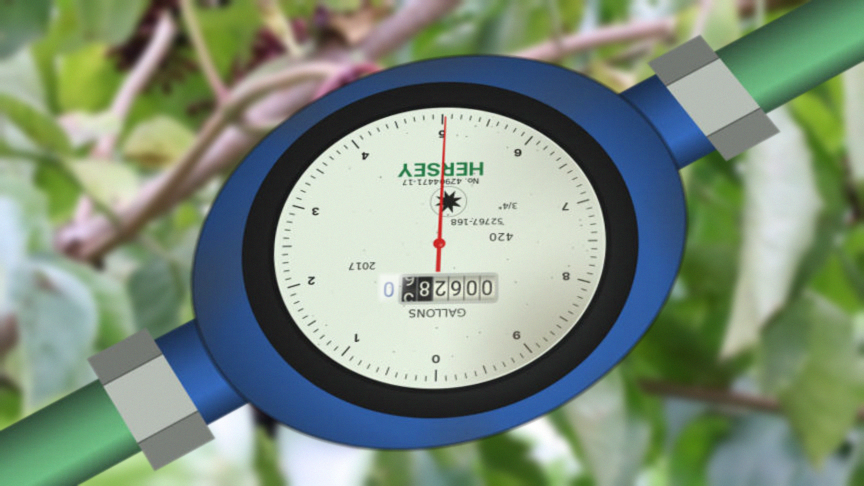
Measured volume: 62855.0 gal
